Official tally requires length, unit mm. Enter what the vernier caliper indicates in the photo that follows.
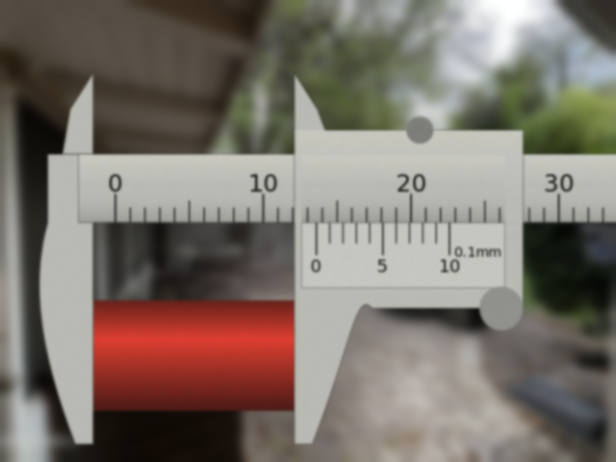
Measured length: 13.6 mm
